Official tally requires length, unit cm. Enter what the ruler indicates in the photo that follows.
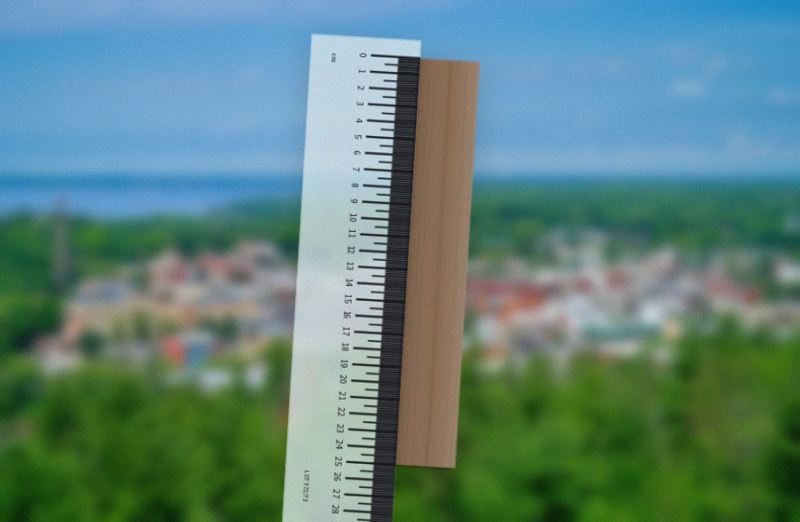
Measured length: 25 cm
